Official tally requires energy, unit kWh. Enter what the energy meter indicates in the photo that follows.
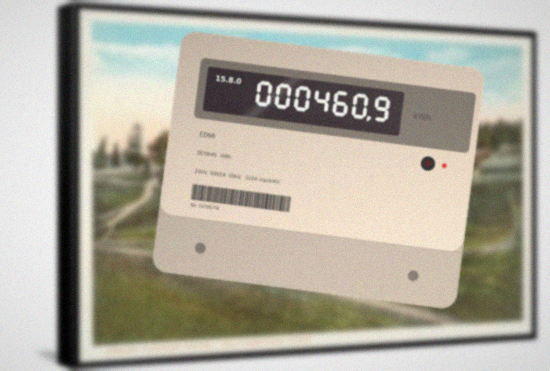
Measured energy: 460.9 kWh
